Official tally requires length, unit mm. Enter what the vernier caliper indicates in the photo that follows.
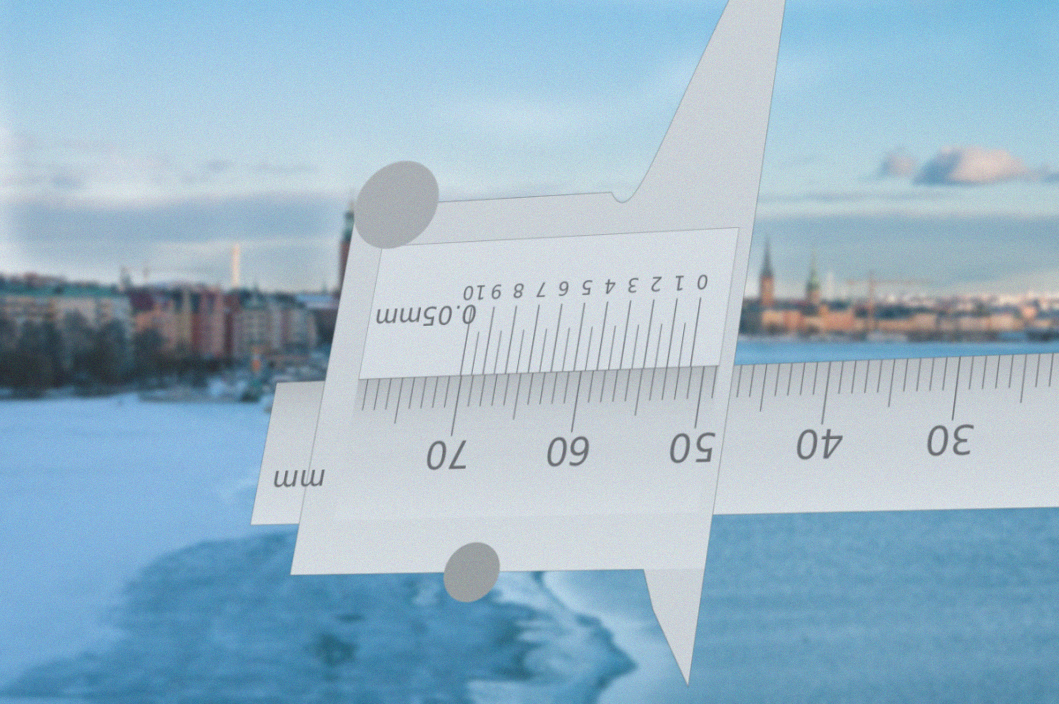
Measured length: 51.1 mm
